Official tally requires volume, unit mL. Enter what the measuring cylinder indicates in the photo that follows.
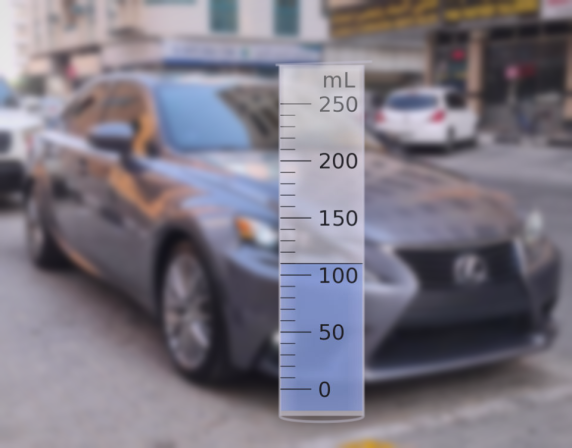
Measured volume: 110 mL
